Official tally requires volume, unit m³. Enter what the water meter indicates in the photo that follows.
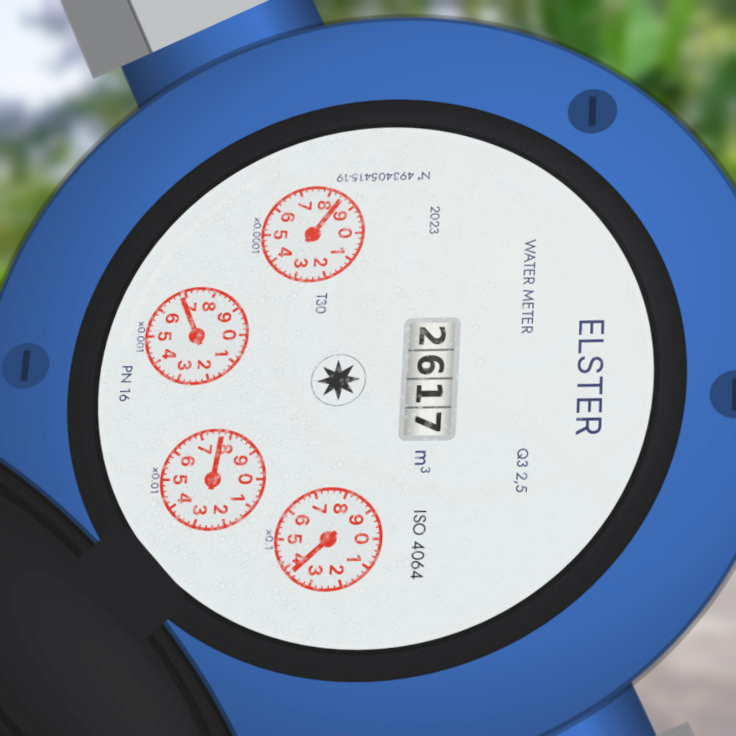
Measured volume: 2617.3768 m³
